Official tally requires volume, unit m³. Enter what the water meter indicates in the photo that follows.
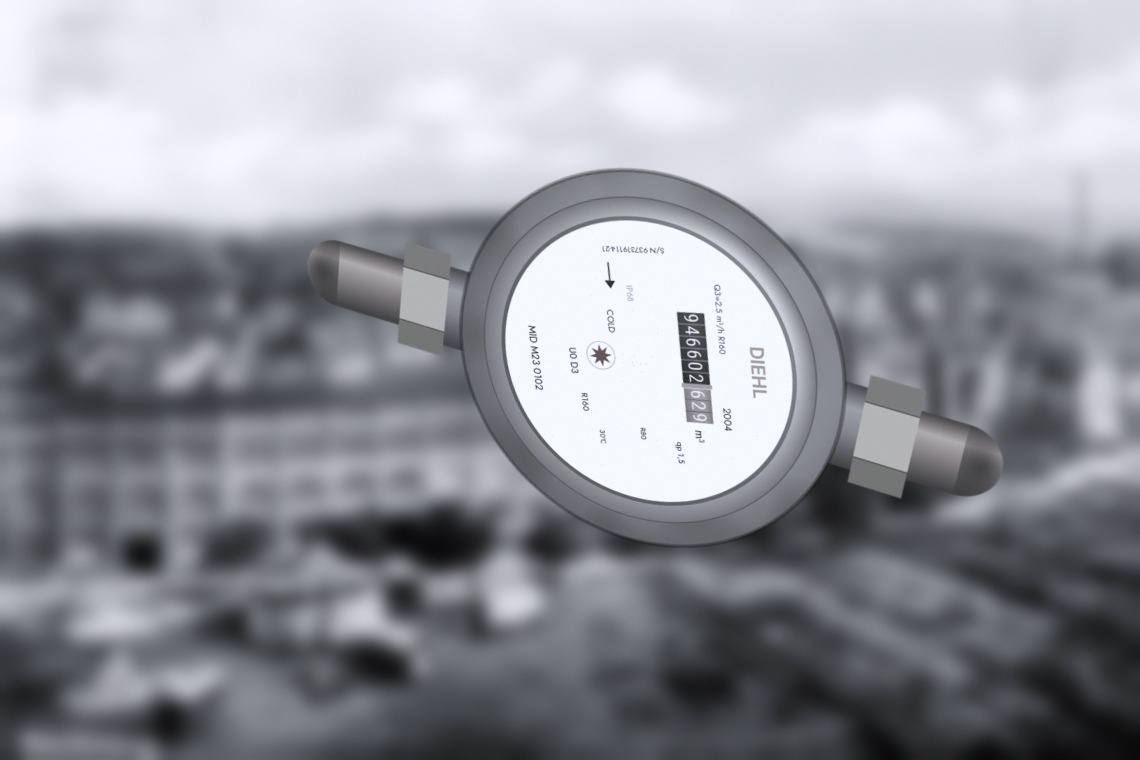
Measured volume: 946602.629 m³
